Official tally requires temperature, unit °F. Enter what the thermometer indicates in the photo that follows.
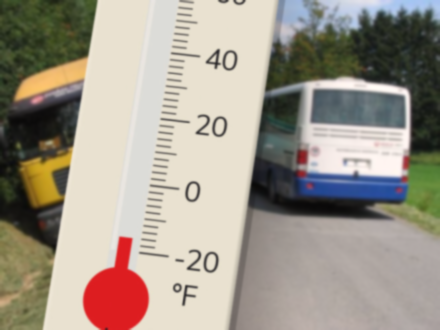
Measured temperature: -16 °F
